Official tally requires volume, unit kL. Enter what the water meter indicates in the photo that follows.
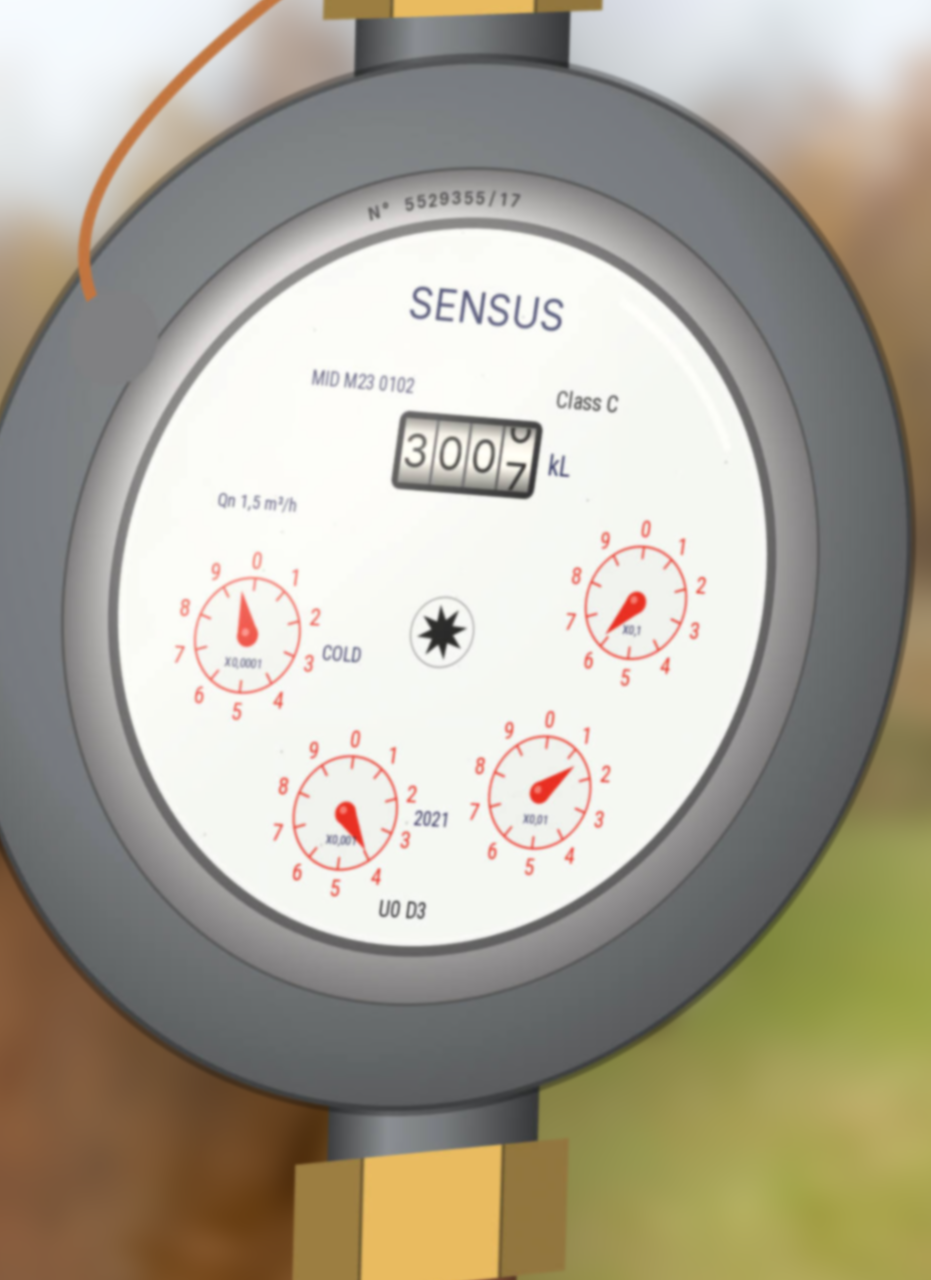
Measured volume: 3006.6139 kL
